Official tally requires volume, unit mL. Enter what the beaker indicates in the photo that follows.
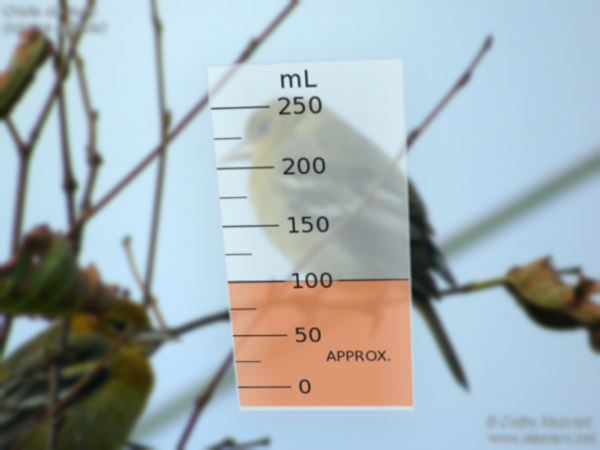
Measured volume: 100 mL
